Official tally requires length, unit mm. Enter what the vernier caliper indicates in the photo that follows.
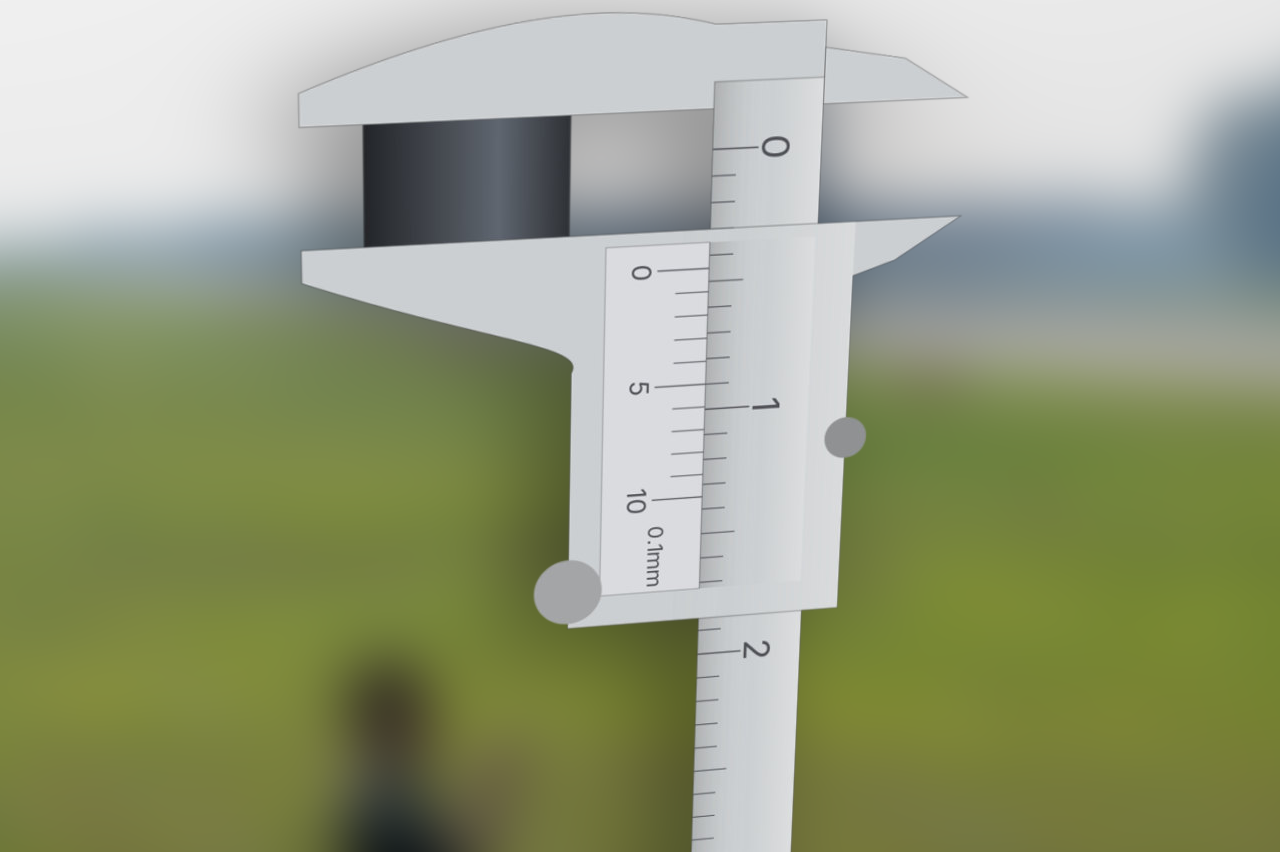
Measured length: 4.5 mm
